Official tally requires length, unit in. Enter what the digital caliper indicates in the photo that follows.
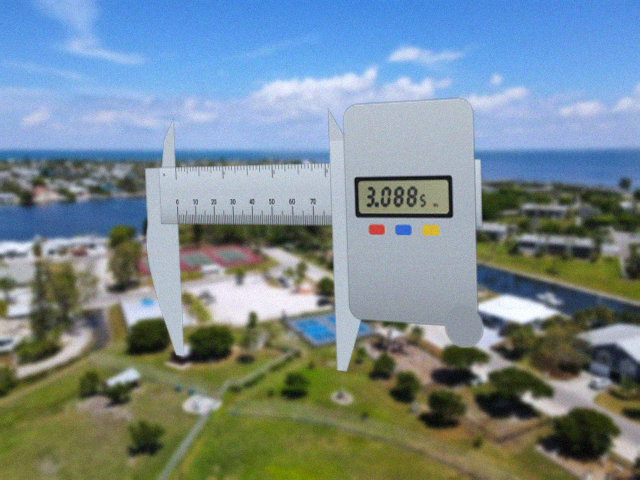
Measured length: 3.0885 in
